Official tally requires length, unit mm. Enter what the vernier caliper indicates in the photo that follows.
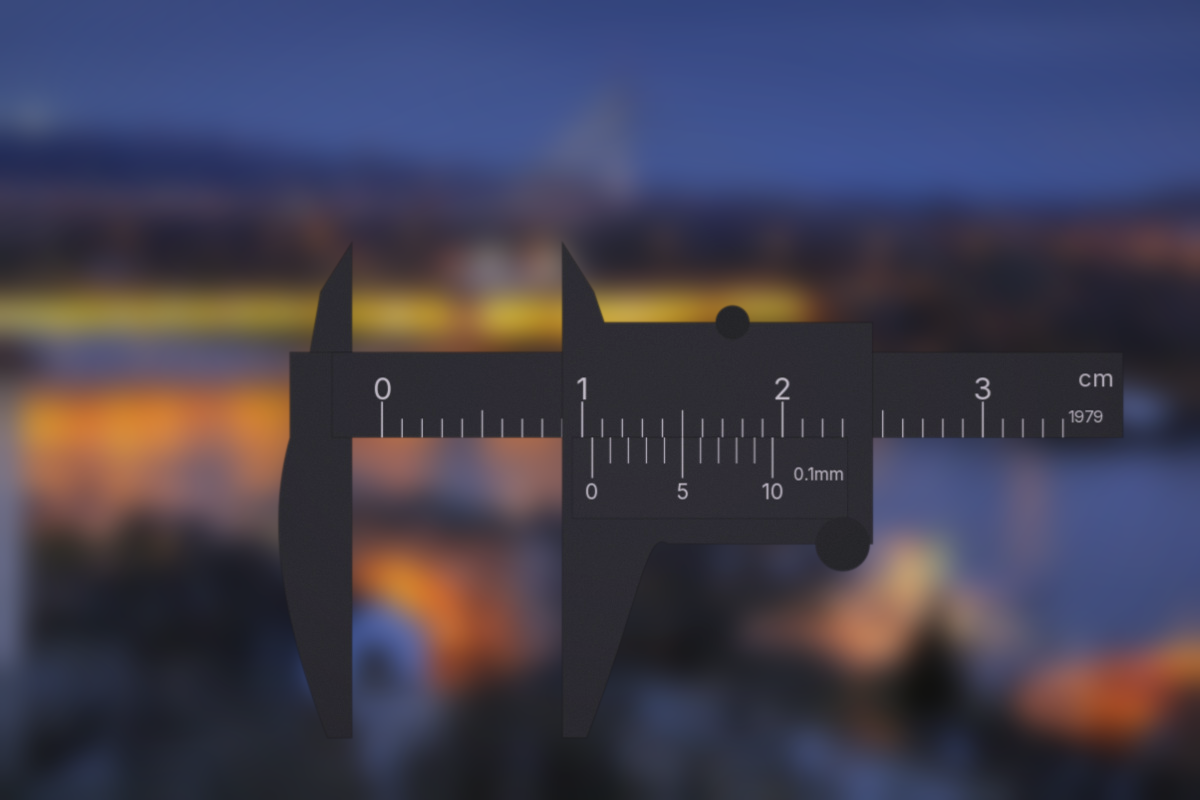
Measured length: 10.5 mm
